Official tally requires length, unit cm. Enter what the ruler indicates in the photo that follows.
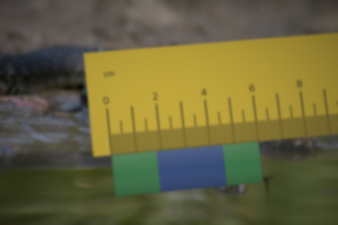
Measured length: 6 cm
